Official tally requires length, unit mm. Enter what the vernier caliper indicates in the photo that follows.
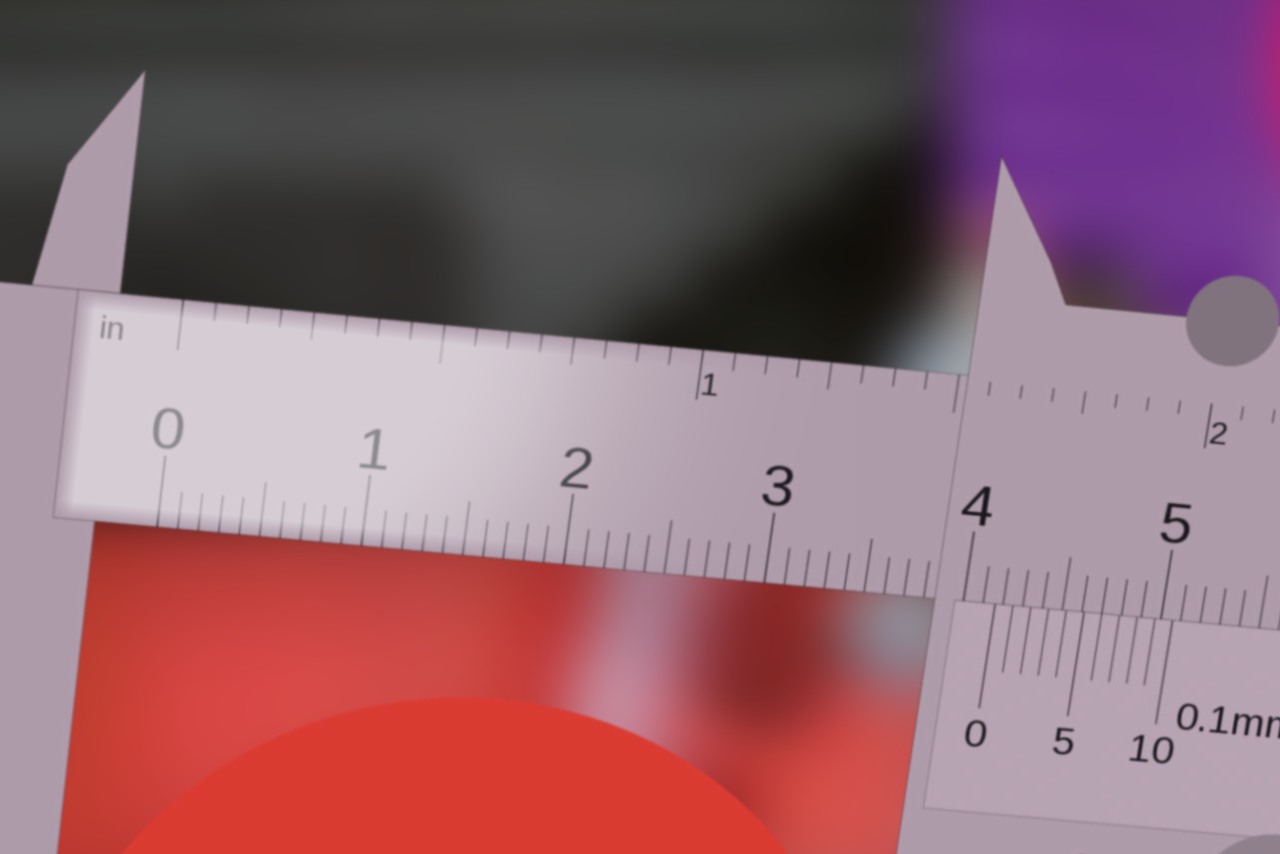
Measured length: 41.6 mm
